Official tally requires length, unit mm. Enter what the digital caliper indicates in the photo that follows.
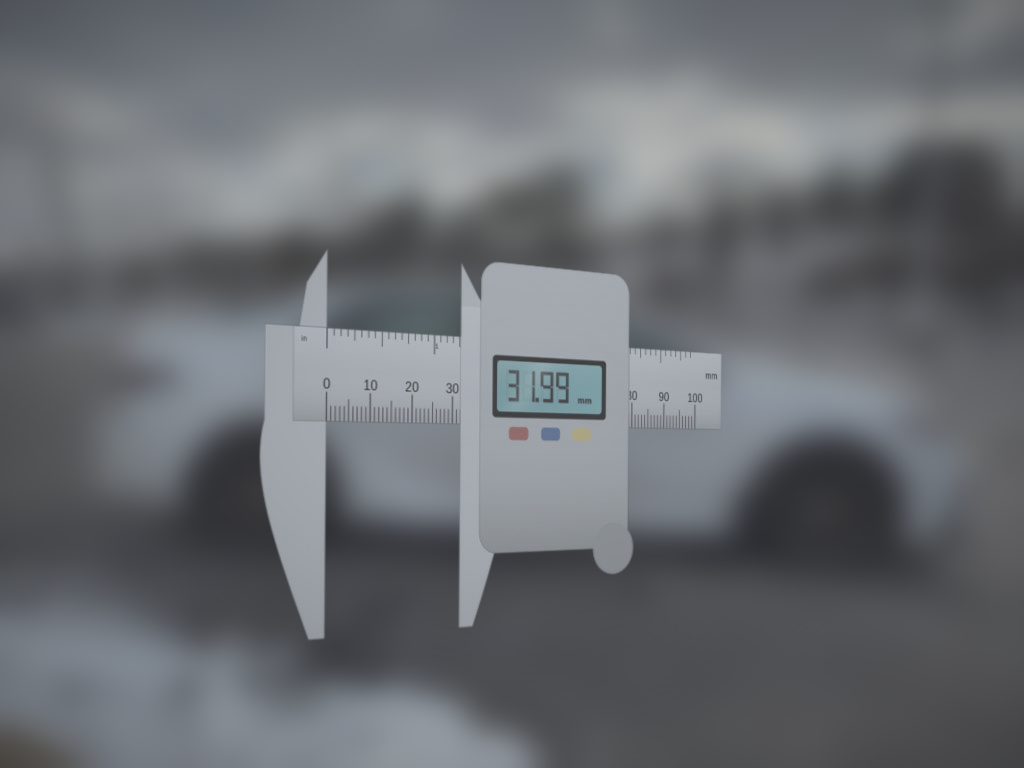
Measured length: 31.99 mm
